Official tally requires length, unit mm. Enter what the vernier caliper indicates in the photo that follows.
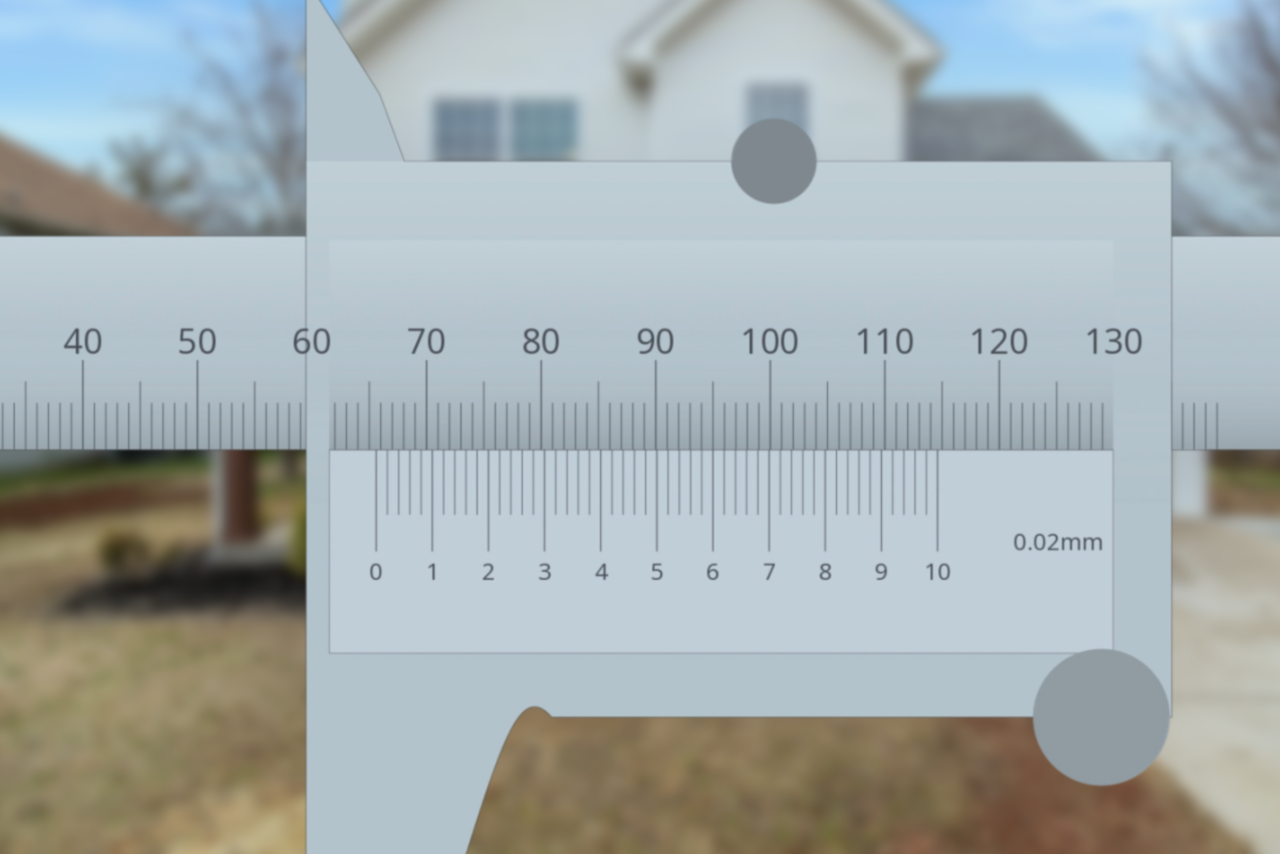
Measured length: 65.6 mm
